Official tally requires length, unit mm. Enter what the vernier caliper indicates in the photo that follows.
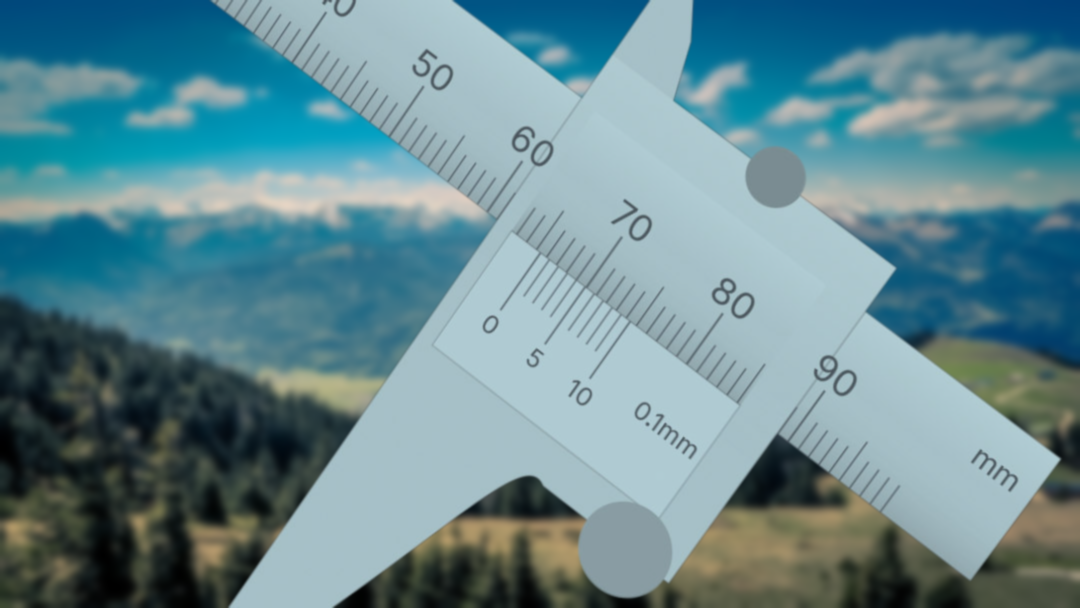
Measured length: 65.4 mm
